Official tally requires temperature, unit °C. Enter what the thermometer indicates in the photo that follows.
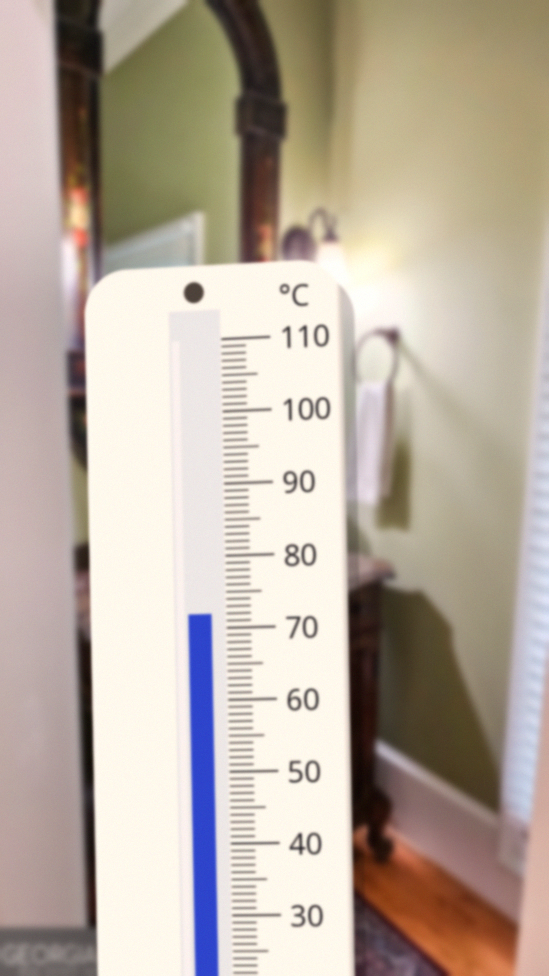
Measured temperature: 72 °C
